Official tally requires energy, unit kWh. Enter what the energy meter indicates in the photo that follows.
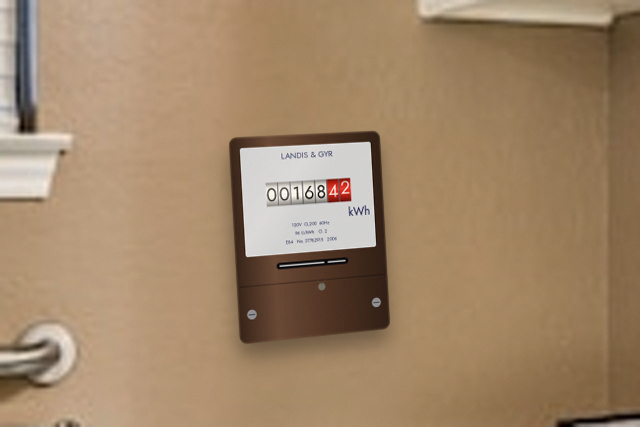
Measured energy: 168.42 kWh
